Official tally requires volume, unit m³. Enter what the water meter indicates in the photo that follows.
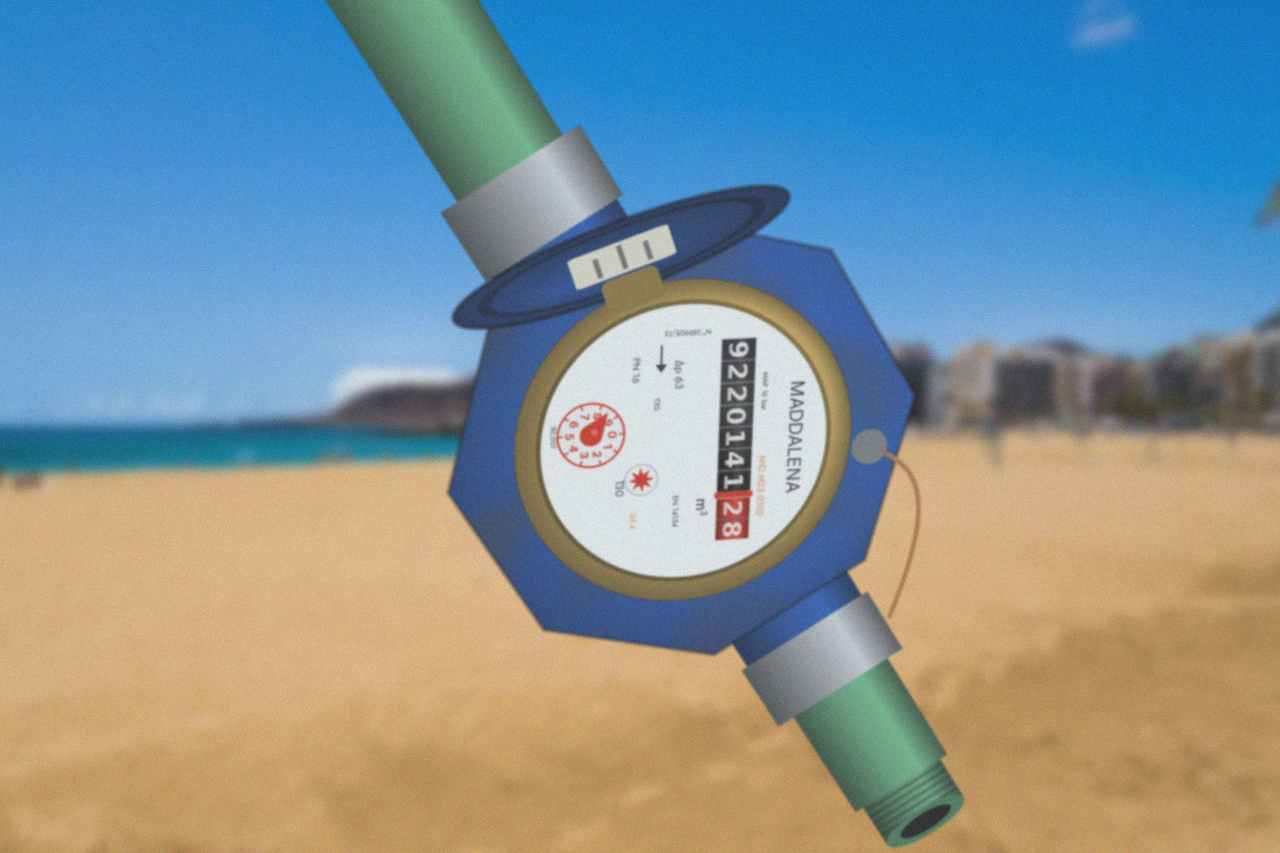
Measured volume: 9220141.288 m³
